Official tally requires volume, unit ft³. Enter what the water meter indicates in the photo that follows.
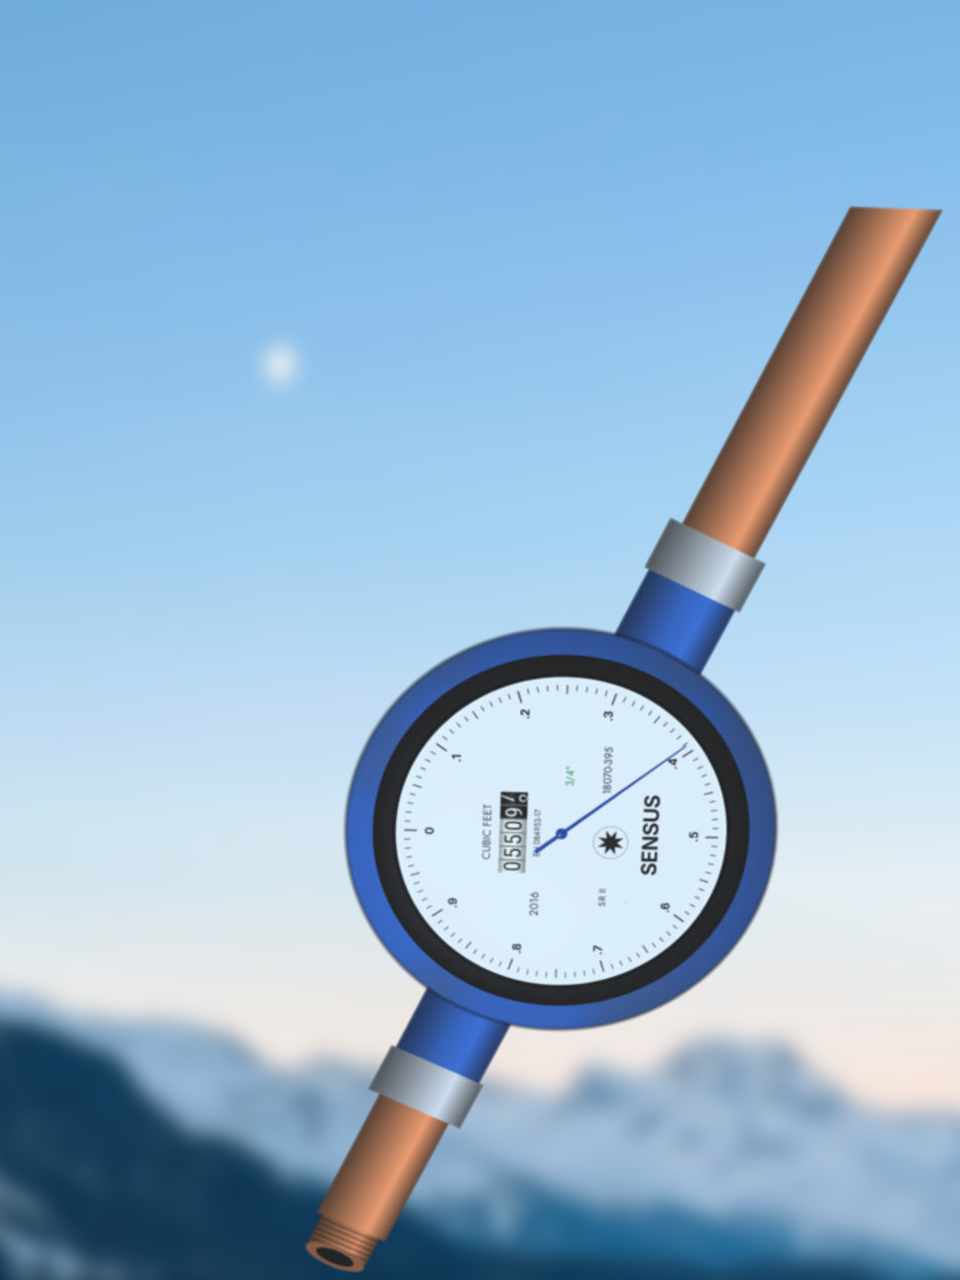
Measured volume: 55097.39 ft³
